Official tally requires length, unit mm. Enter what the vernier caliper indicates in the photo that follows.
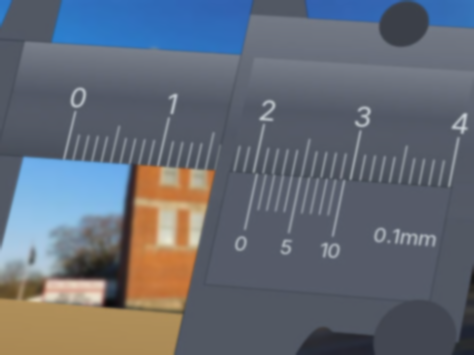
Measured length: 20.4 mm
